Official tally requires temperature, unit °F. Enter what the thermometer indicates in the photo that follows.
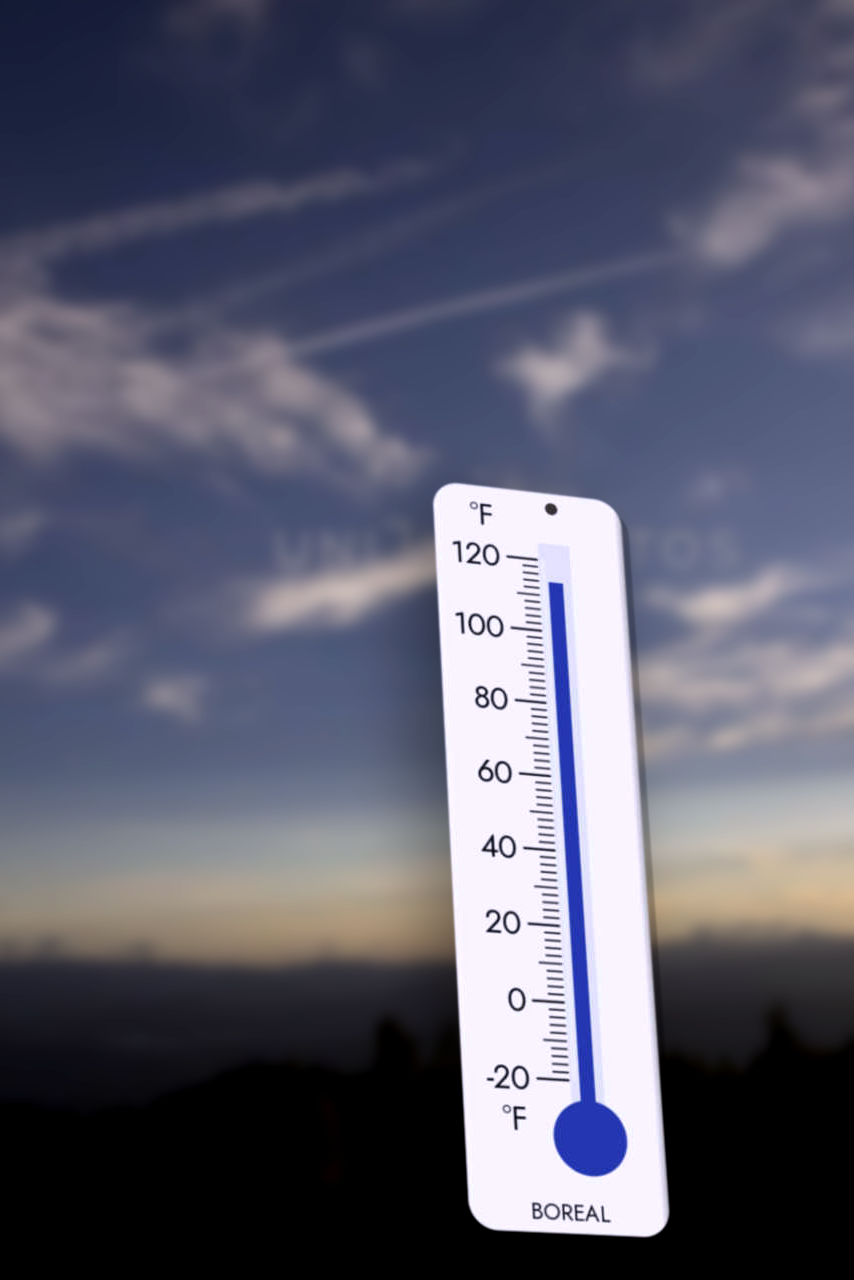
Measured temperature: 114 °F
